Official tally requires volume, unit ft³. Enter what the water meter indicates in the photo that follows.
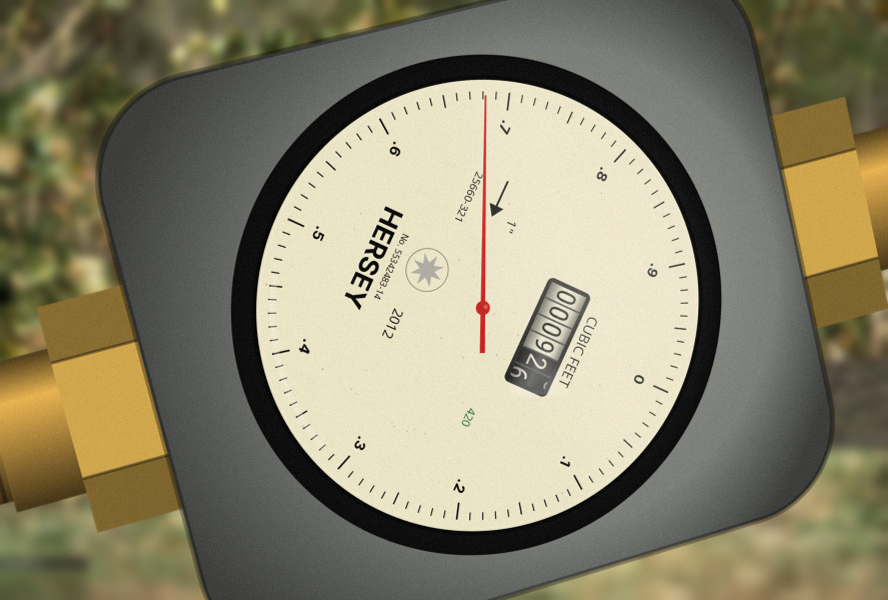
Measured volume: 925.68 ft³
